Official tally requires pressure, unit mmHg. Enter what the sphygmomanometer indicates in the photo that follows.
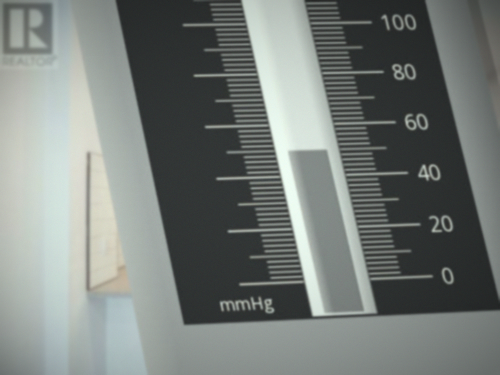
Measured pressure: 50 mmHg
